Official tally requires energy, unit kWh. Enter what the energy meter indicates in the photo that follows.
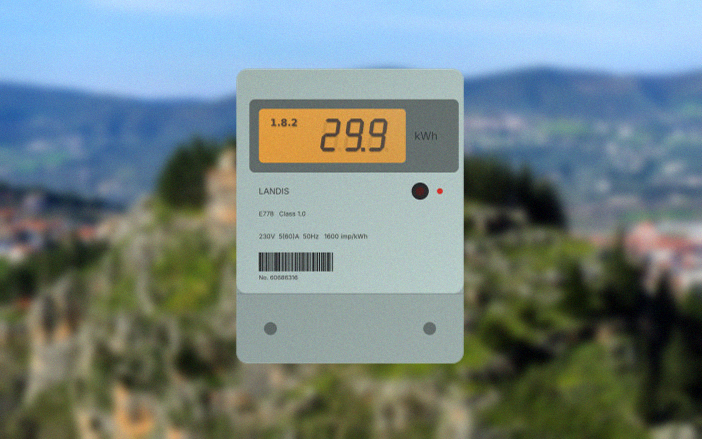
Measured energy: 29.9 kWh
